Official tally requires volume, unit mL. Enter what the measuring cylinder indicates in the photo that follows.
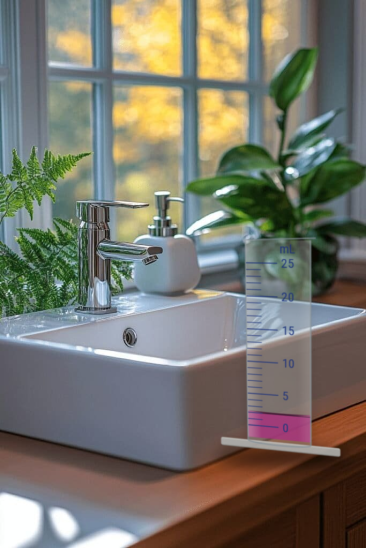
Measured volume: 2 mL
